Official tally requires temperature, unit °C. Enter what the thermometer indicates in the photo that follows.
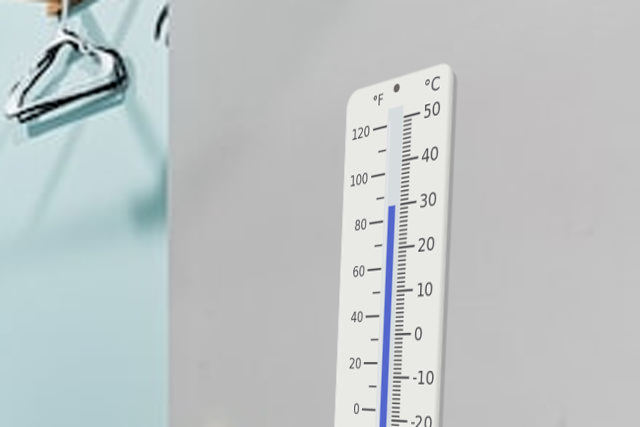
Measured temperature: 30 °C
